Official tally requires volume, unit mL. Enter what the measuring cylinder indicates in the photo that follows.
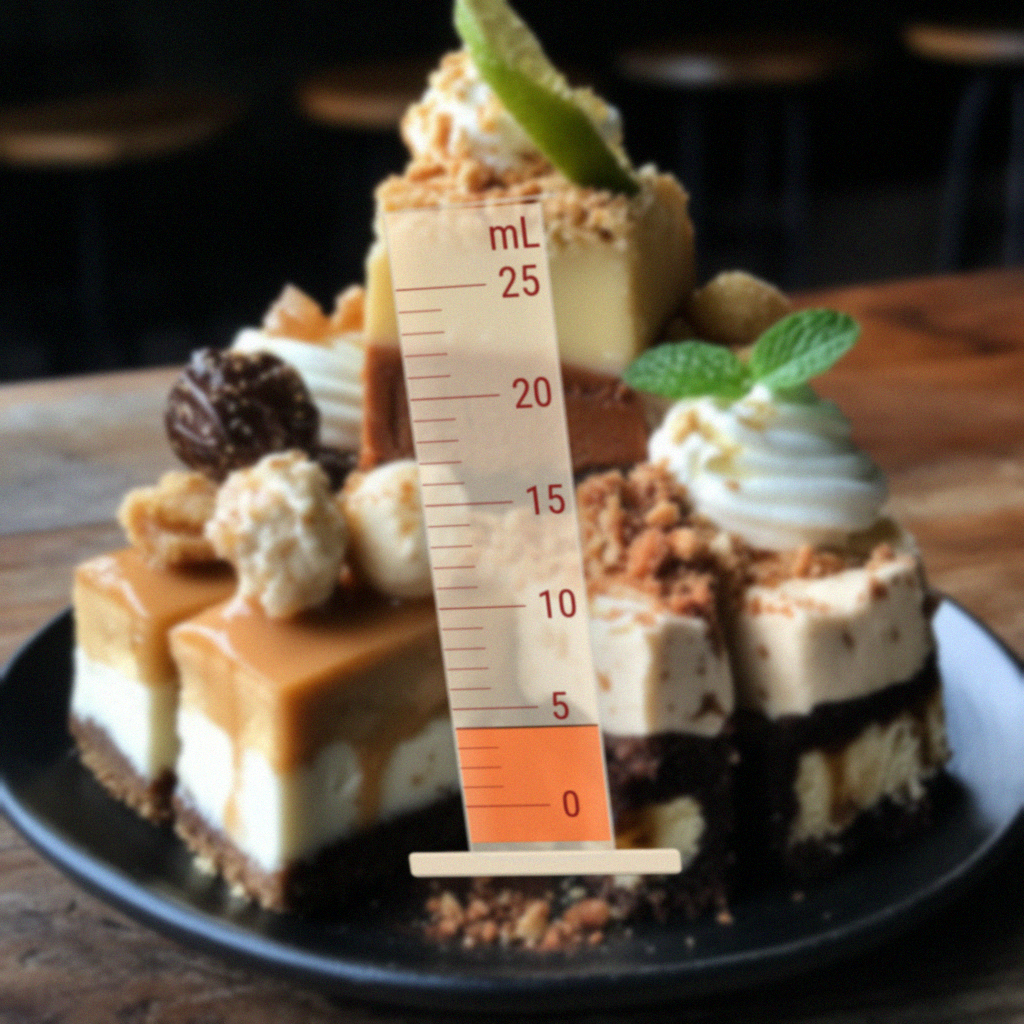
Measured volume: 4 mL
